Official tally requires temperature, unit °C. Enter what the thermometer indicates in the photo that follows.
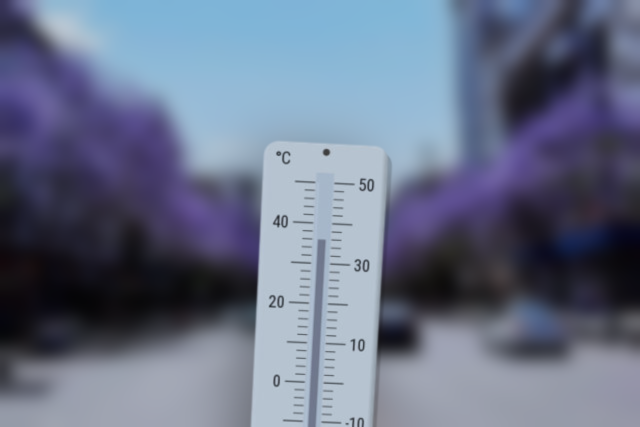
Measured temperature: 36 °C
